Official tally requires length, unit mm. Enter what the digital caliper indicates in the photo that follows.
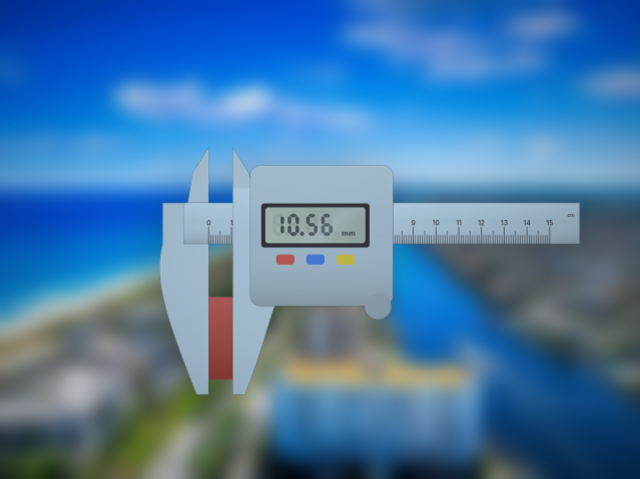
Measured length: 10.56 mm
